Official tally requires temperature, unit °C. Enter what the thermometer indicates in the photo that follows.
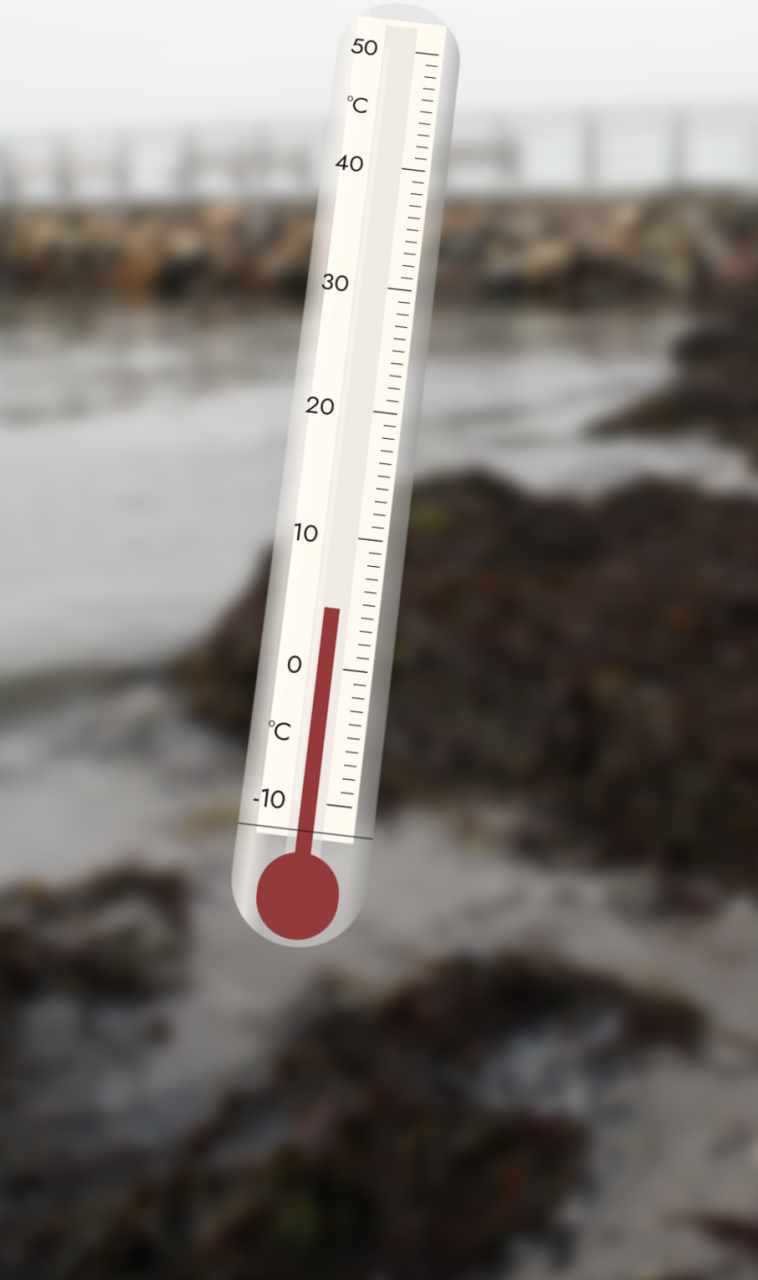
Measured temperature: 4.5 °C
